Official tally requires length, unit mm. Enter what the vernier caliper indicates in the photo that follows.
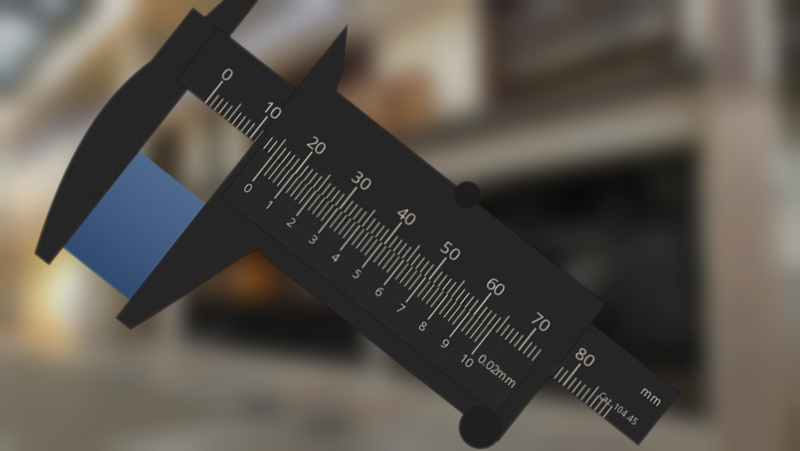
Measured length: 15.0 mm
